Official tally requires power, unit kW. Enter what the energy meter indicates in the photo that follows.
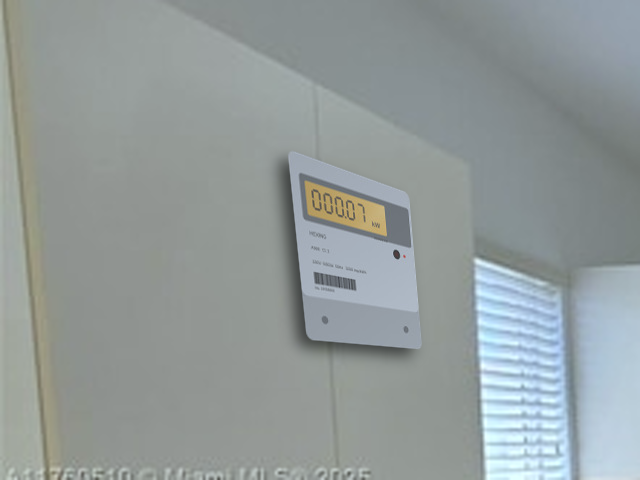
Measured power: 0.07 kW
